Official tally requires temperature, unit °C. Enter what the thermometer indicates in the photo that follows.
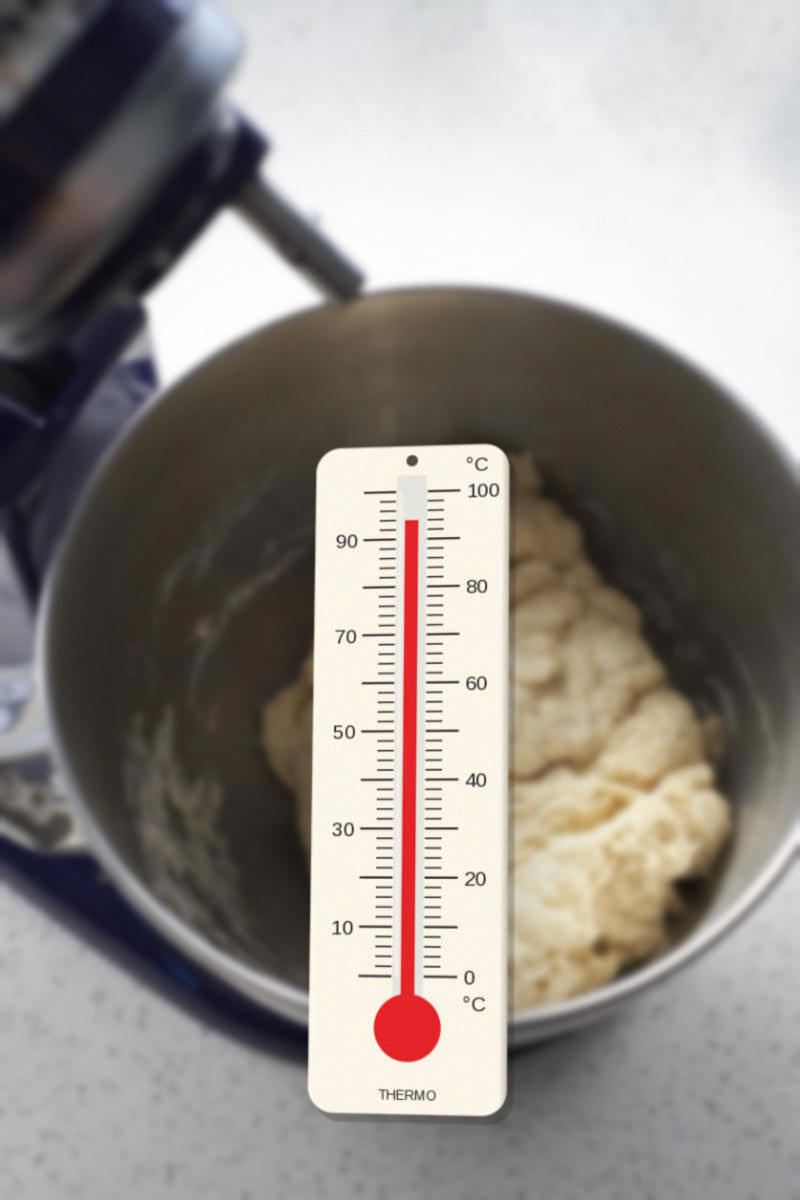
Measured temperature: 94 °C
